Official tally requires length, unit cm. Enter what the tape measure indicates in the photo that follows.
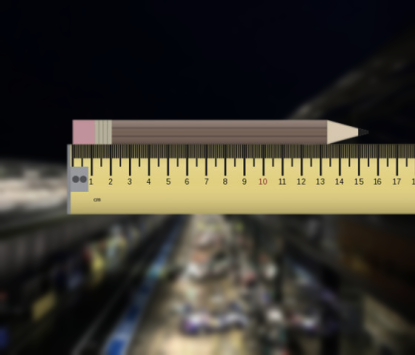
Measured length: 15.5 cm
